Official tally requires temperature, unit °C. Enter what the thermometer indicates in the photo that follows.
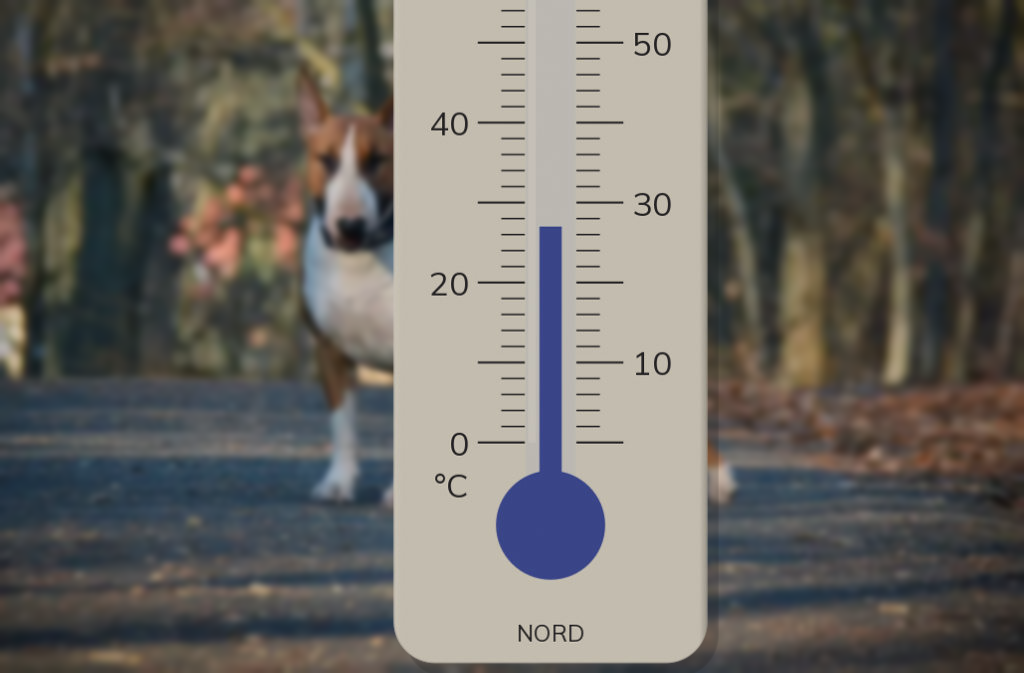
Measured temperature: 27 °C
